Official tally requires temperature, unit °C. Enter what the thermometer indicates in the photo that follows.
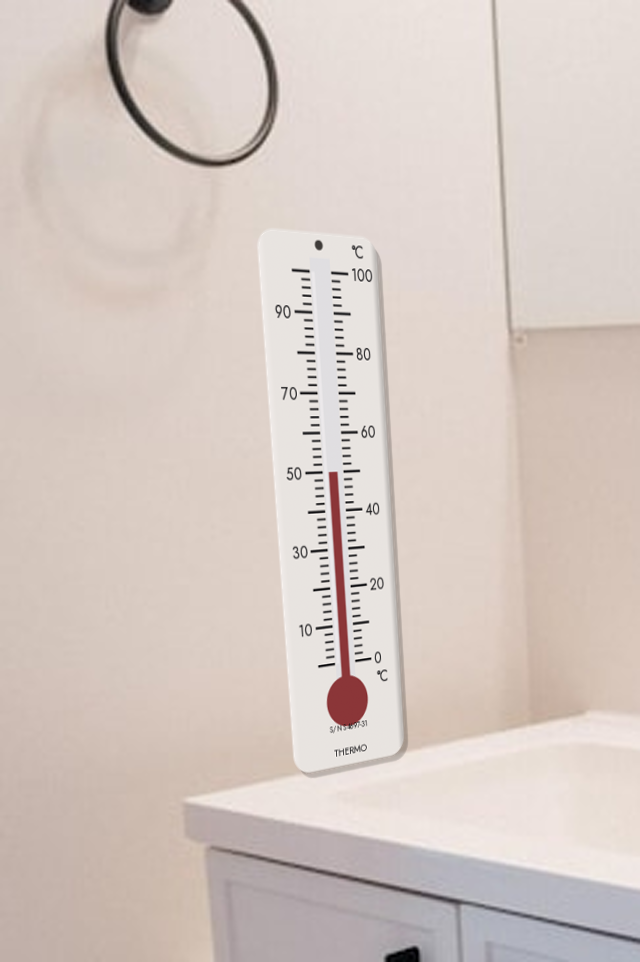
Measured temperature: 50 °C
